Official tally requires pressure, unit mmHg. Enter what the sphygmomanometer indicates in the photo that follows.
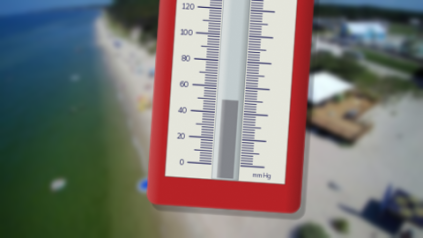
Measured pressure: 50 mmHg
